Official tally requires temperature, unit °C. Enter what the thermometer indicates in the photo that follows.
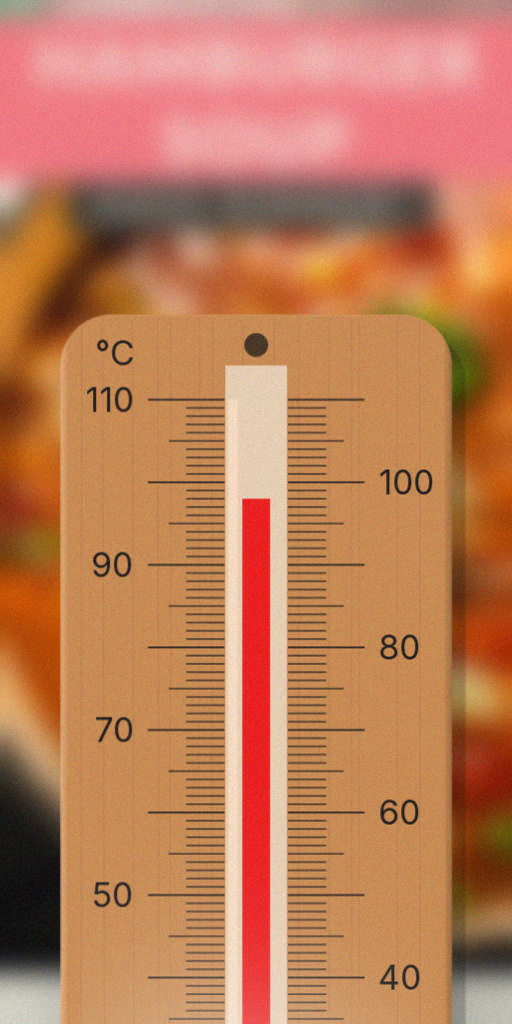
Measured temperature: 98 °C
